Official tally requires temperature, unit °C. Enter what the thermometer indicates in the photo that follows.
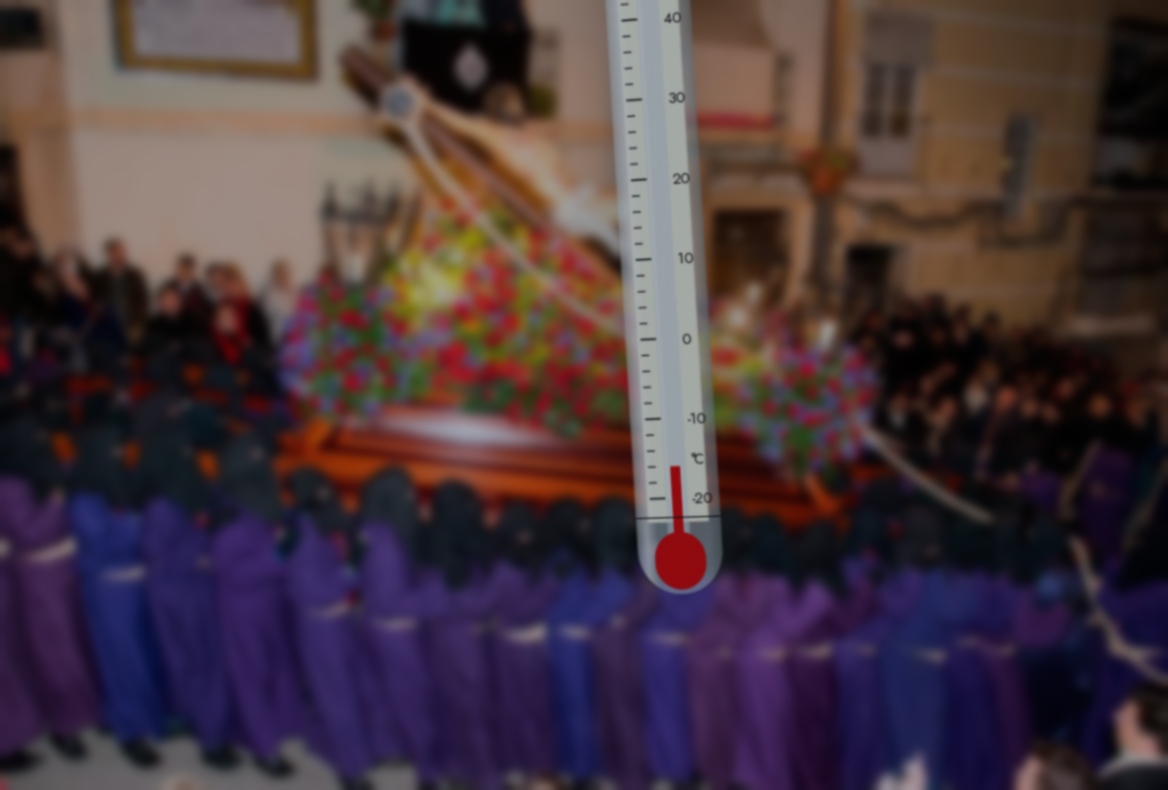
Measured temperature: -16 °C
